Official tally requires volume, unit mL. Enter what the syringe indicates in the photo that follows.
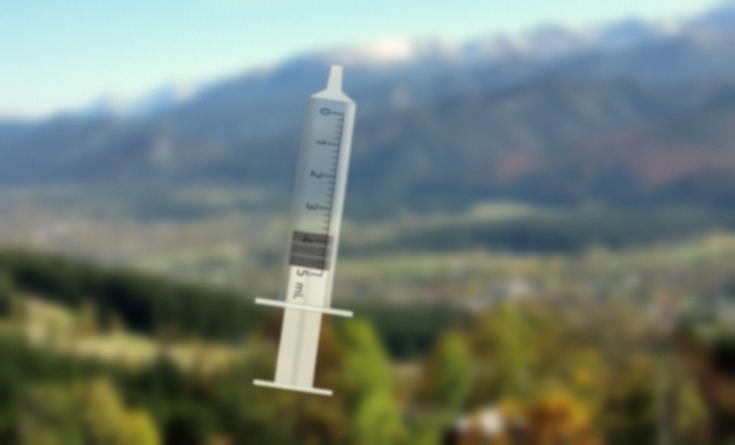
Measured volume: 3.8 mL
